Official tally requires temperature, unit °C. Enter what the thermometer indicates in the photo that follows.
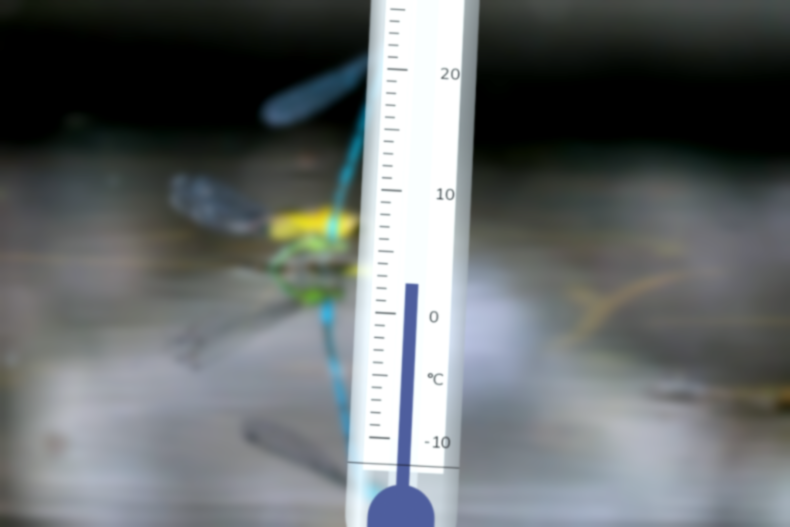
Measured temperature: 2.5 °C
